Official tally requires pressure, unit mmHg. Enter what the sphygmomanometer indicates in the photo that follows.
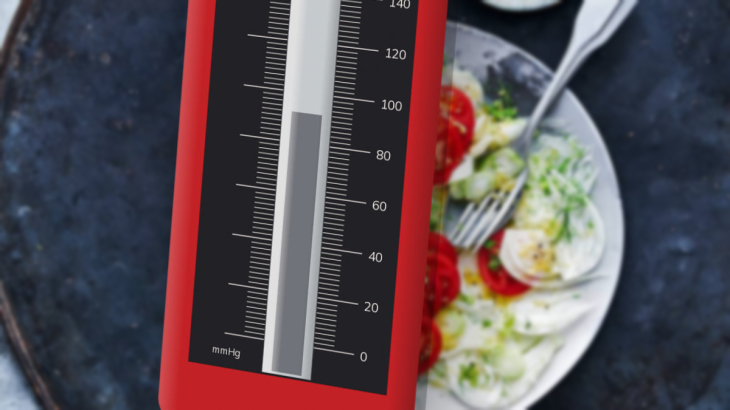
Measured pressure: 92 mmHg
